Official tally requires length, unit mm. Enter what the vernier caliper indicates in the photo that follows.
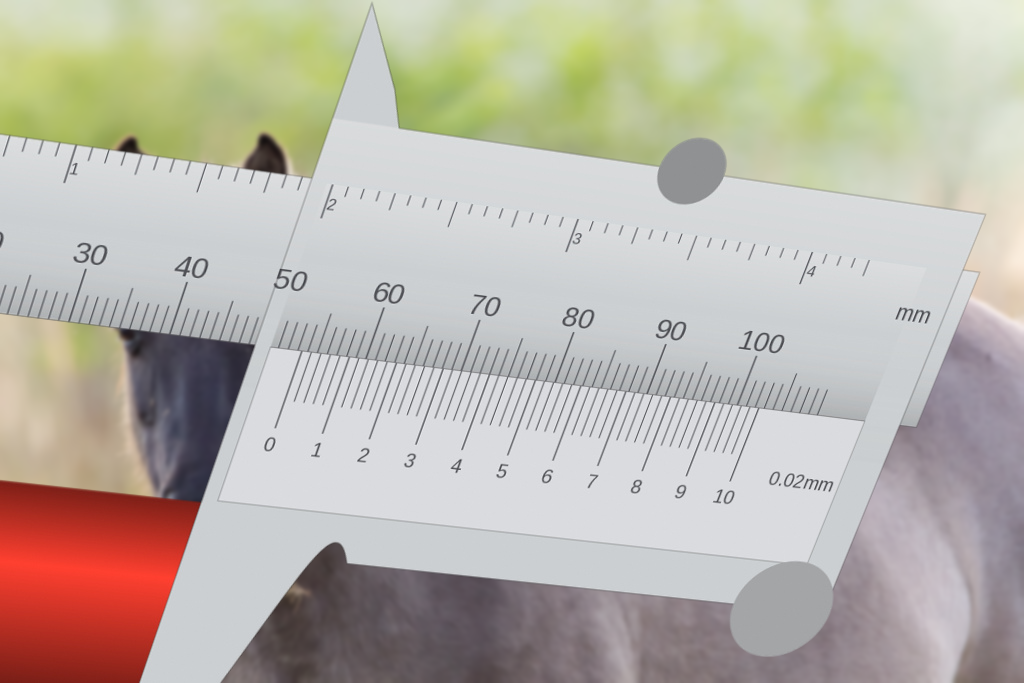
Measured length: 53.4 mm
